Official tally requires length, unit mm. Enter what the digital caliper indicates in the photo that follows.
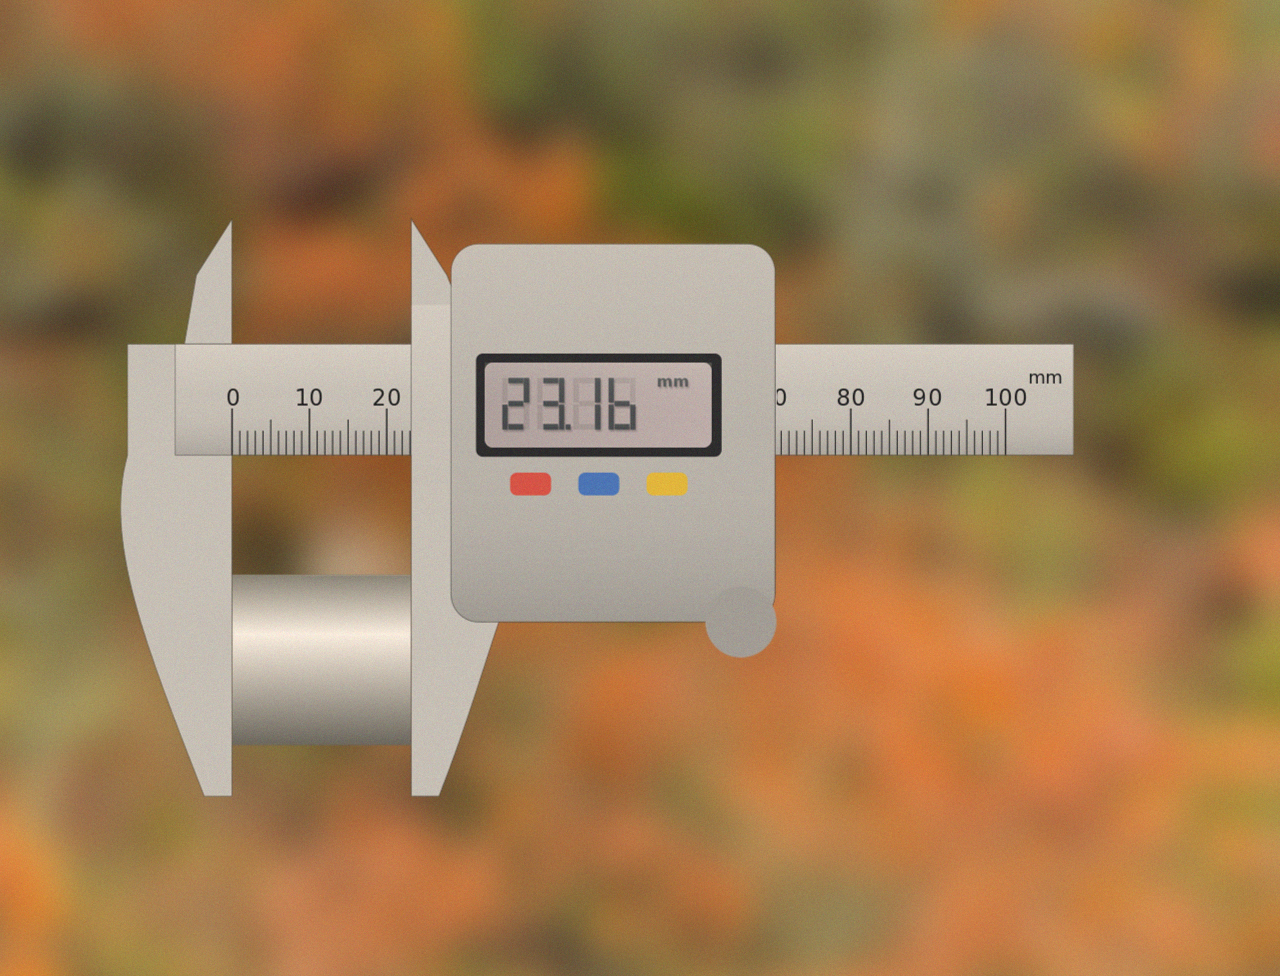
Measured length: 23.16 mm
